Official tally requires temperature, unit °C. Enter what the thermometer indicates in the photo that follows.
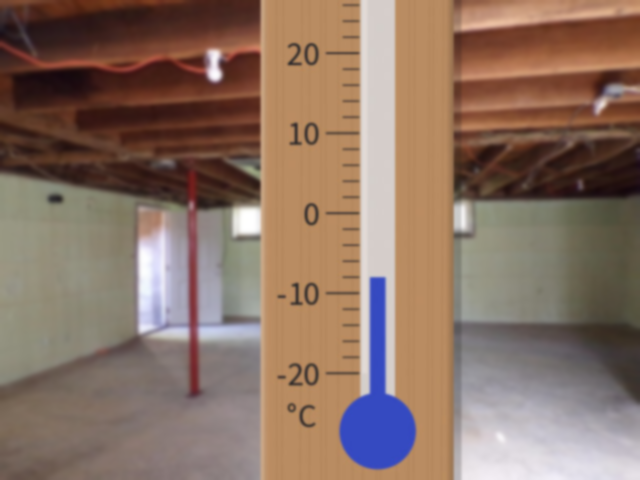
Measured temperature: -8 °C
